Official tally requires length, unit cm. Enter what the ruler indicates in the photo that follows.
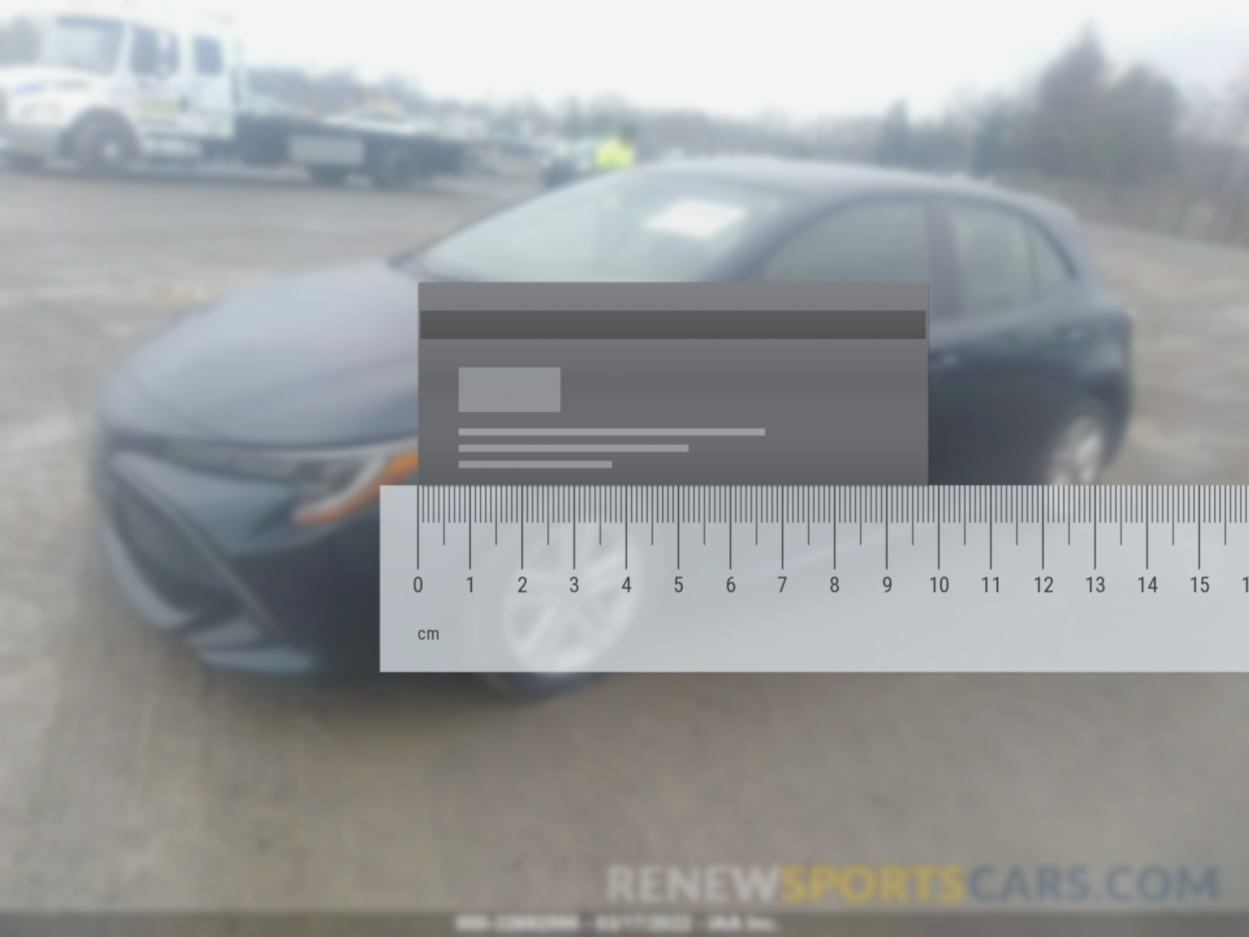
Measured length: 9.8 cm
